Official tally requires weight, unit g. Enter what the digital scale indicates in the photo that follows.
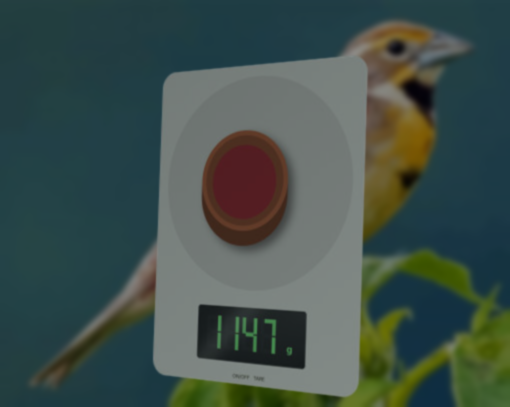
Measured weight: 1147 g
